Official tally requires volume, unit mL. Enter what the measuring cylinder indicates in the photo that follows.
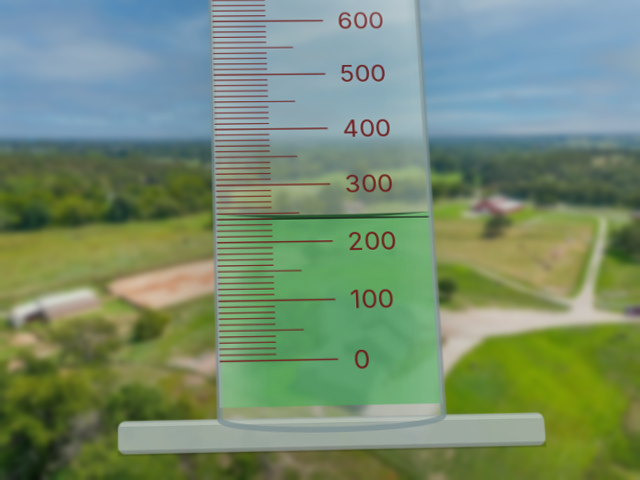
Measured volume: 240 mL
